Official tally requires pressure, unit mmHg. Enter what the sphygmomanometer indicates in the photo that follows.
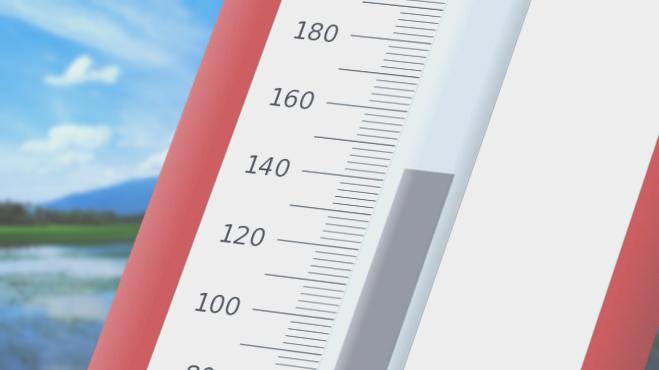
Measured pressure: 144 mmHg
